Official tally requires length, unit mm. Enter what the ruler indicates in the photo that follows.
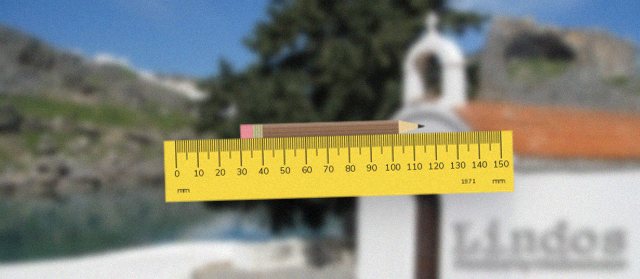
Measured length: 85 mm
